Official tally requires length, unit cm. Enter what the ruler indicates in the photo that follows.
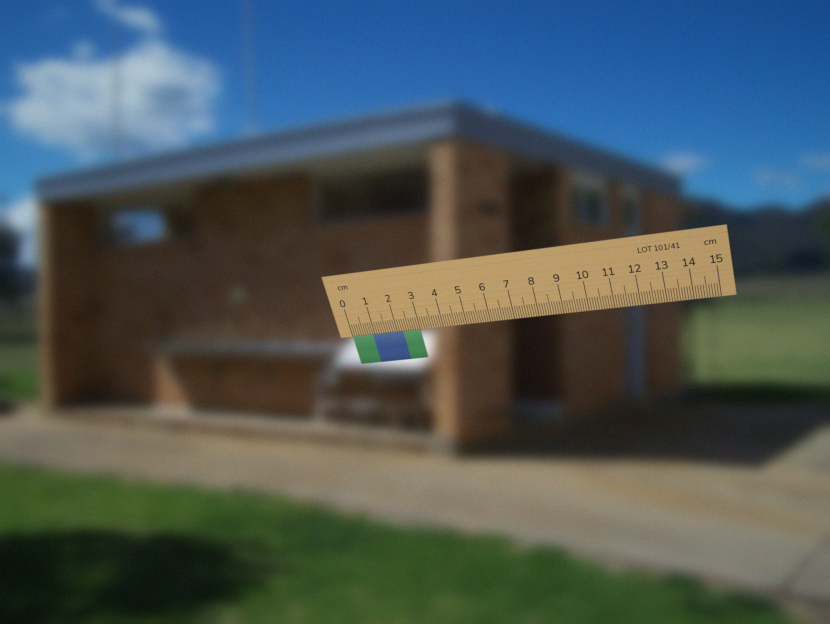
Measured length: 3 cm
